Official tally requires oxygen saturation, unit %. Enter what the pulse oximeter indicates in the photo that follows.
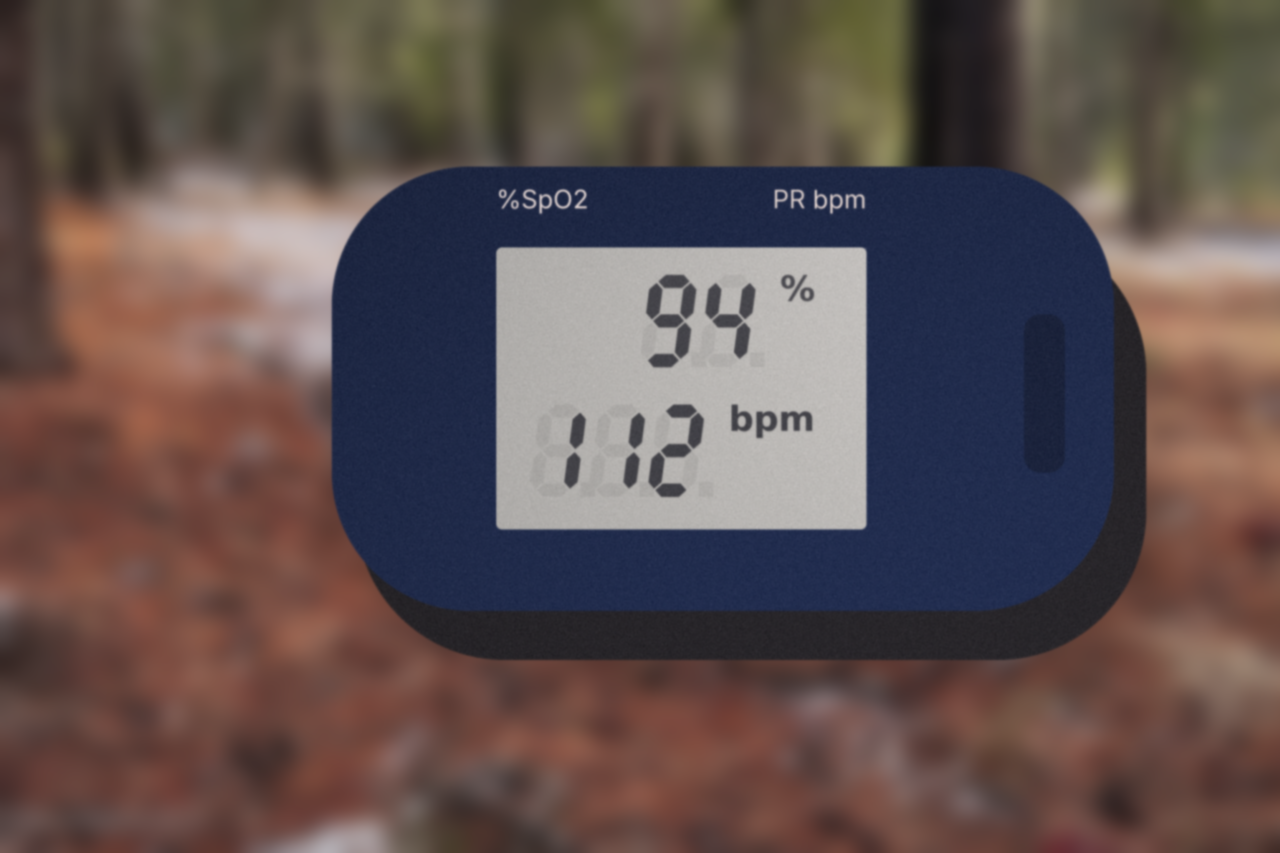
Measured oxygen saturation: 94 %
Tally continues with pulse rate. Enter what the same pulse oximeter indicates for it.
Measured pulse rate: 112 bpm
